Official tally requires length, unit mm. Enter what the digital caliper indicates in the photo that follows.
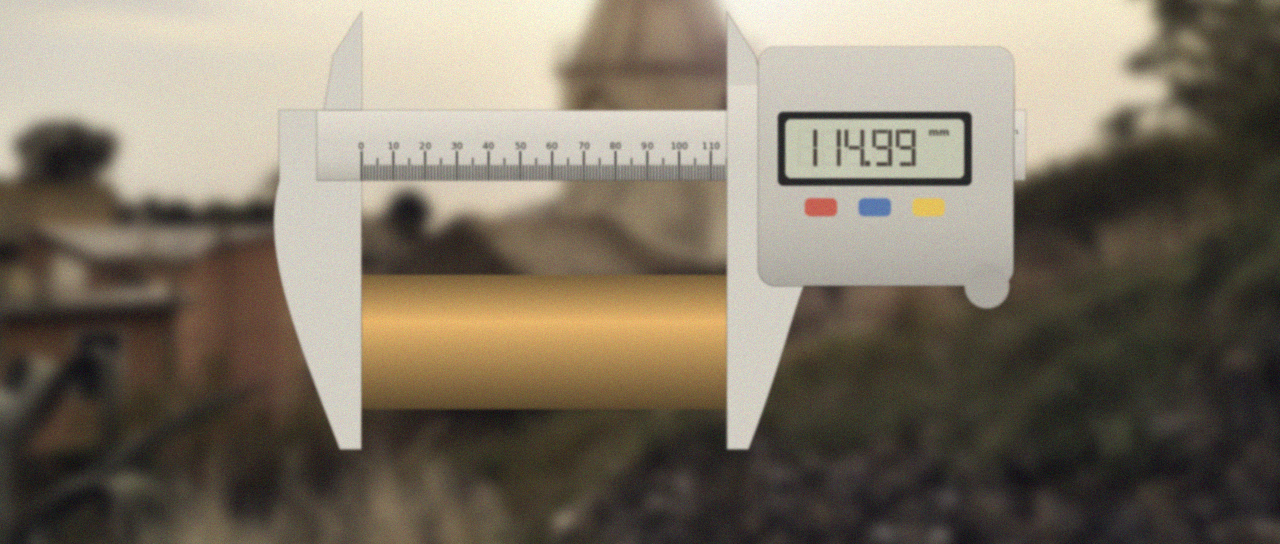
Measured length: 114.99 mm
